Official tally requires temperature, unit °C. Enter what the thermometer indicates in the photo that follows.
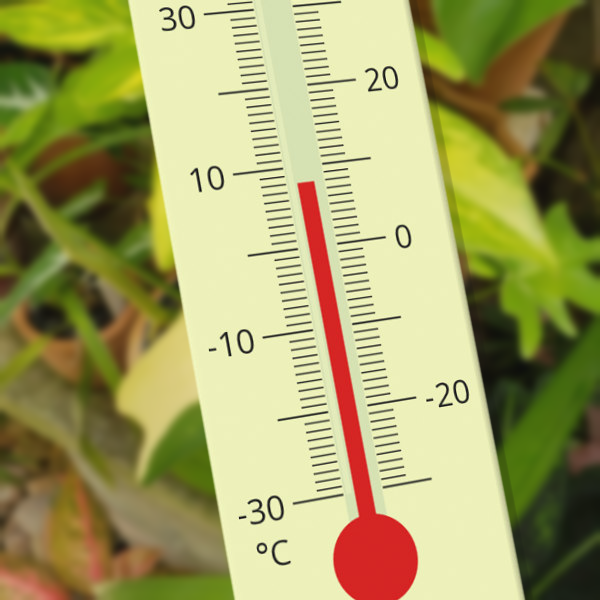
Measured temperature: 8 °C
